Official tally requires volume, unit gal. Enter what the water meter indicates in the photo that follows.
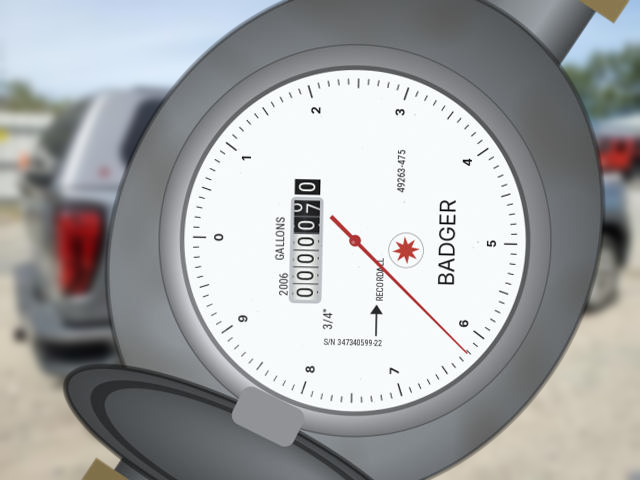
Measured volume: 66.2 gal
